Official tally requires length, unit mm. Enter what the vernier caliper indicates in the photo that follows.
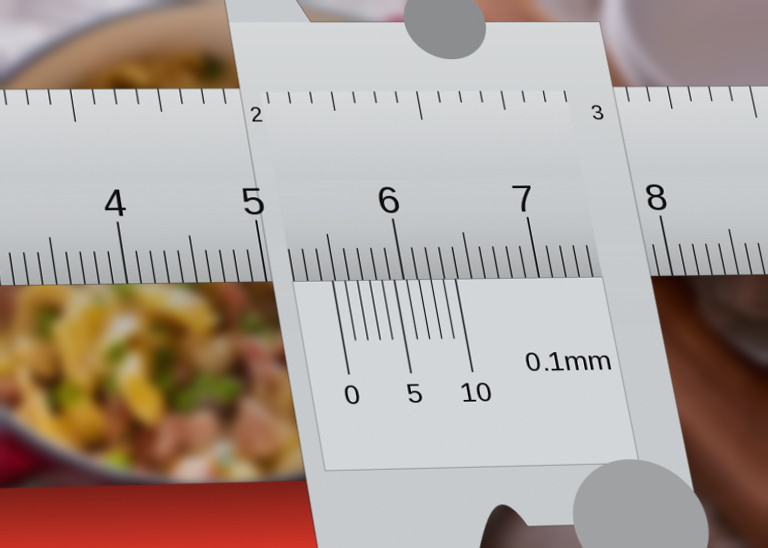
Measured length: 54.8 mm
